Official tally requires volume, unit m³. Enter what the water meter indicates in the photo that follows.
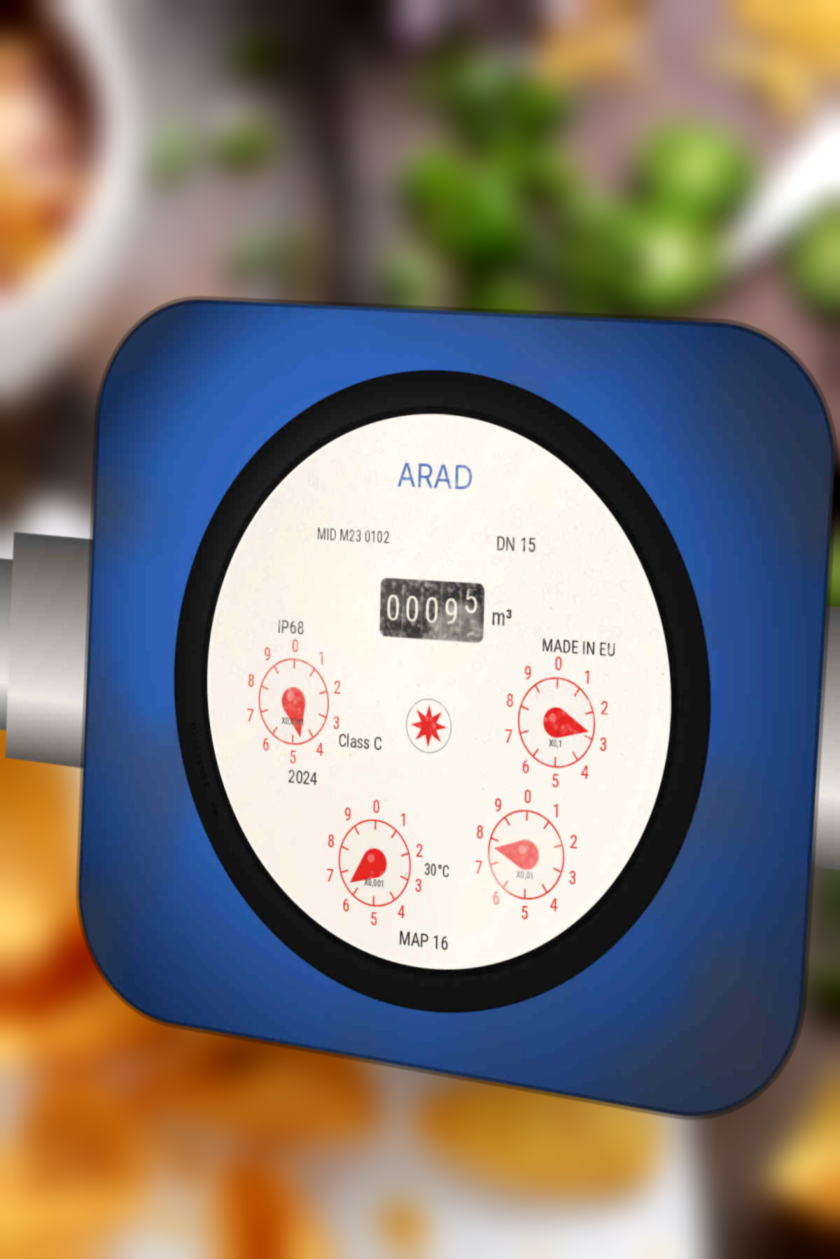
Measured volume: 95.2764 m³
